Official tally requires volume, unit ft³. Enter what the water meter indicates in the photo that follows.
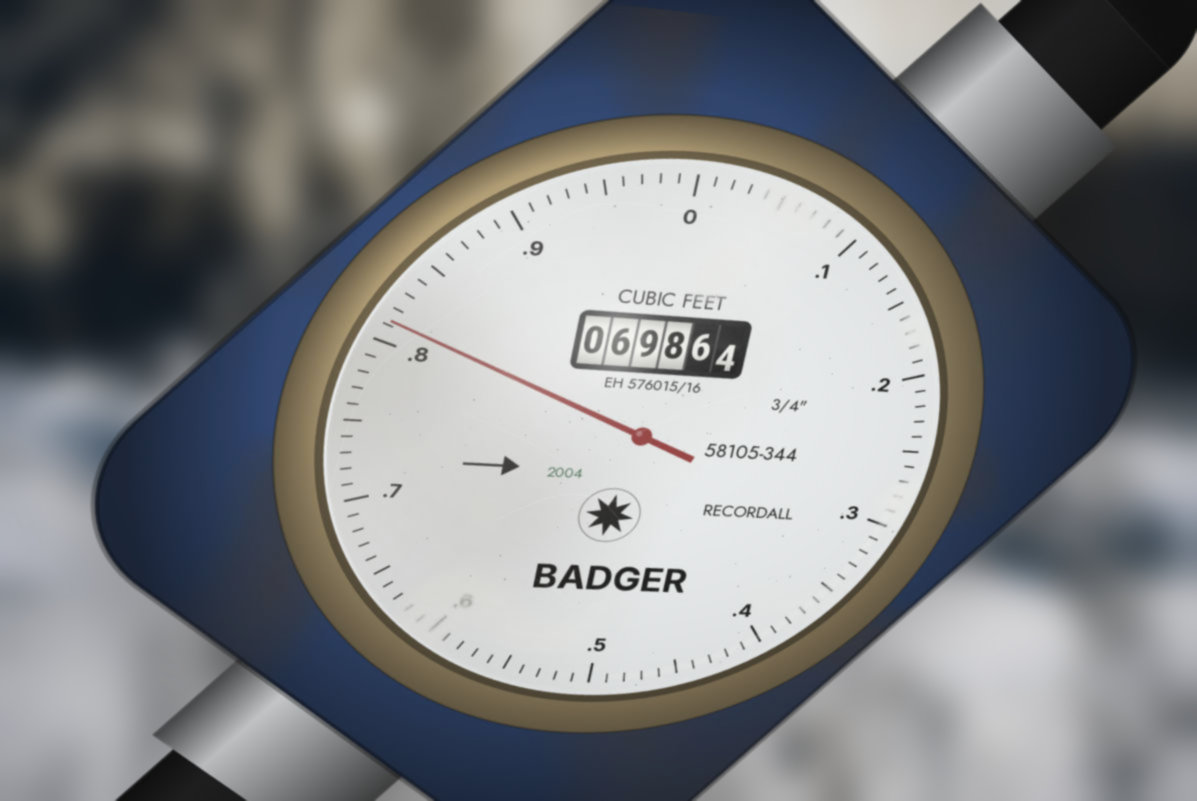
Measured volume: 69863.81 ft³
